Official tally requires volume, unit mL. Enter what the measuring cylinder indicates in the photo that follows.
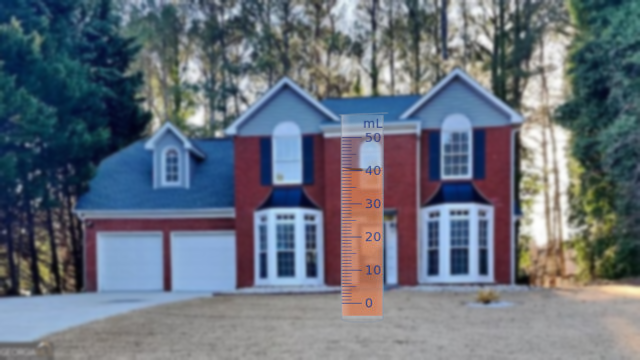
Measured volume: 40 mL
